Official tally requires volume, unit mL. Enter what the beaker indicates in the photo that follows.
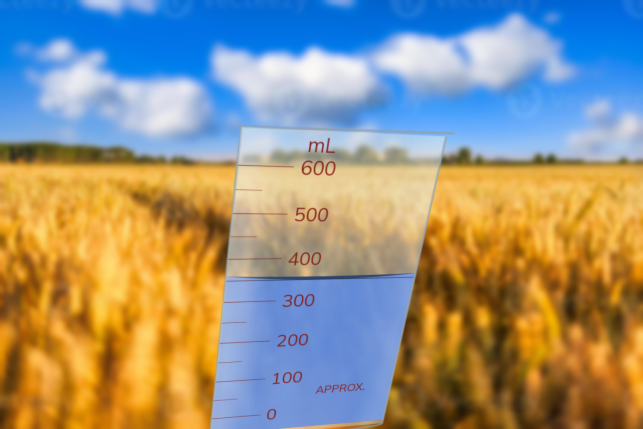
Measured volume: 350 mL
